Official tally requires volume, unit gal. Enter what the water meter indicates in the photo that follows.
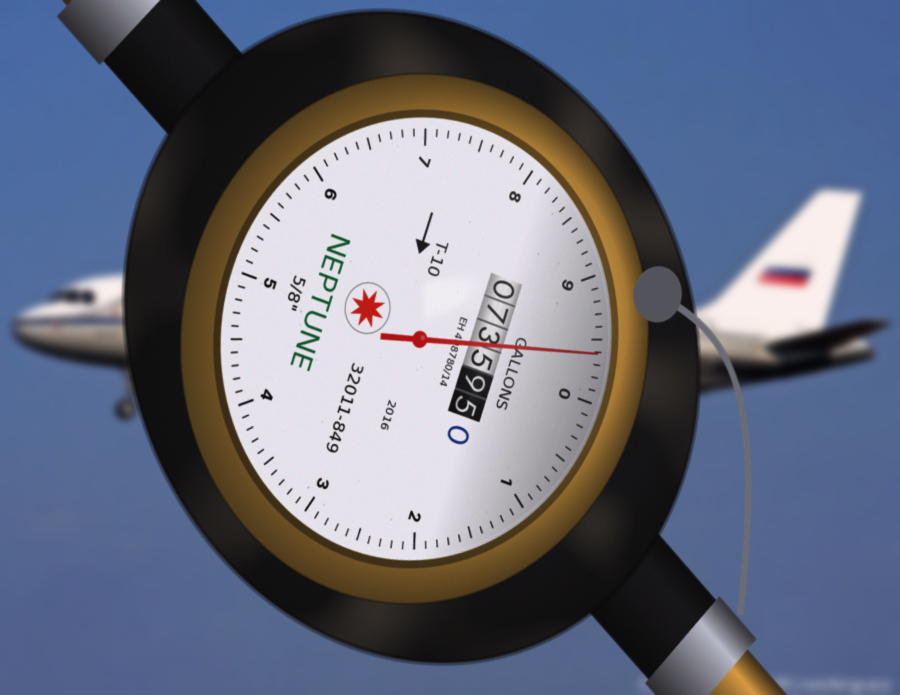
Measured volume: 735949.6 gal
